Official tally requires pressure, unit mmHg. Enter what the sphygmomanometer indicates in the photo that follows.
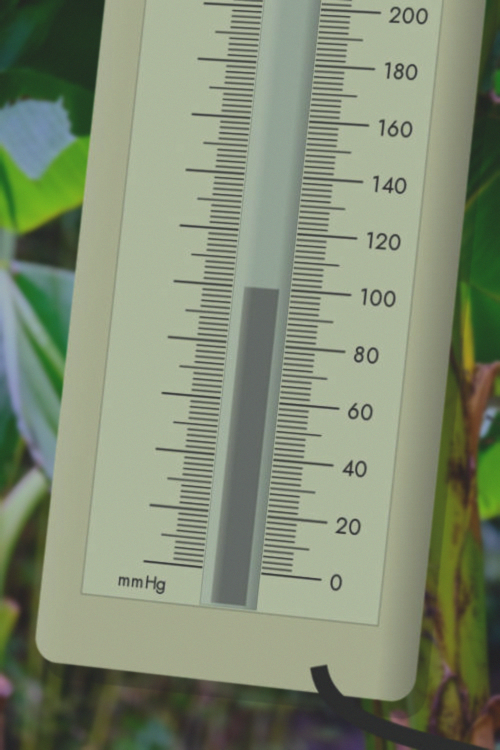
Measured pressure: 100 mmHg
